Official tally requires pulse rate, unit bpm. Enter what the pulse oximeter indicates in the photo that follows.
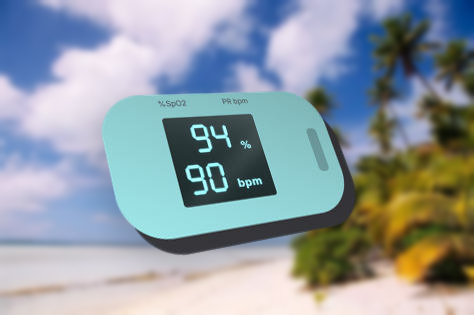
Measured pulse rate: 90 bpm
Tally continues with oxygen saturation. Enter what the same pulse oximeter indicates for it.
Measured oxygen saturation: 94 %
